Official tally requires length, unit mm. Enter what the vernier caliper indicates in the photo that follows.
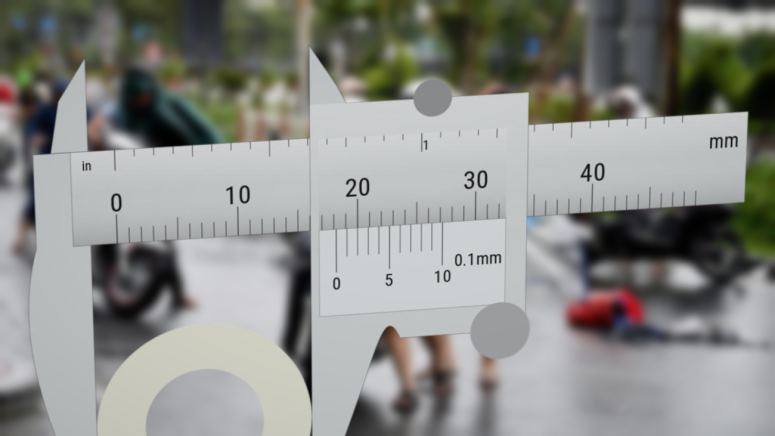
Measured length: 18.2 mm
